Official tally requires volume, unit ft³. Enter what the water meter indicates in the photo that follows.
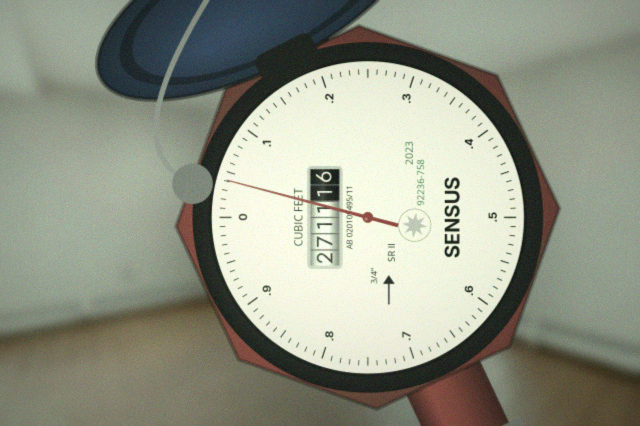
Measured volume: 271116.04 ft³
